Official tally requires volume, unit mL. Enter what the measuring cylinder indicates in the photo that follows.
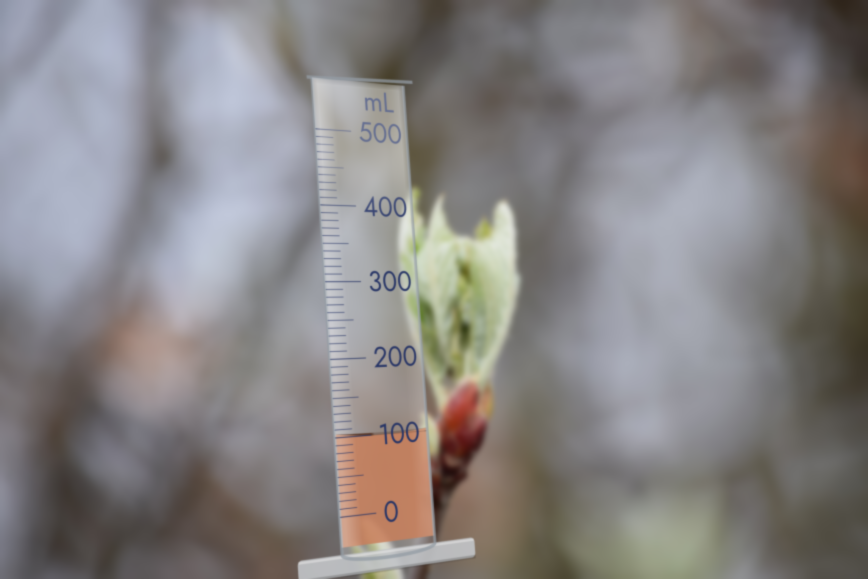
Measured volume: 100 mL
